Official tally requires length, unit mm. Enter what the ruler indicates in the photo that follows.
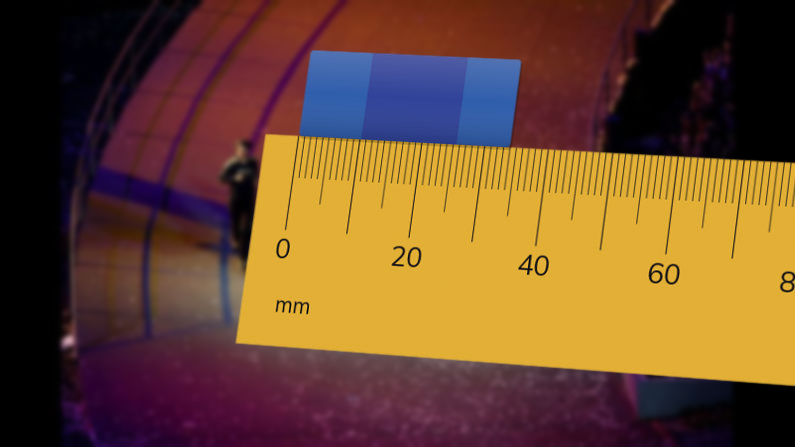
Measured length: 34 mm
